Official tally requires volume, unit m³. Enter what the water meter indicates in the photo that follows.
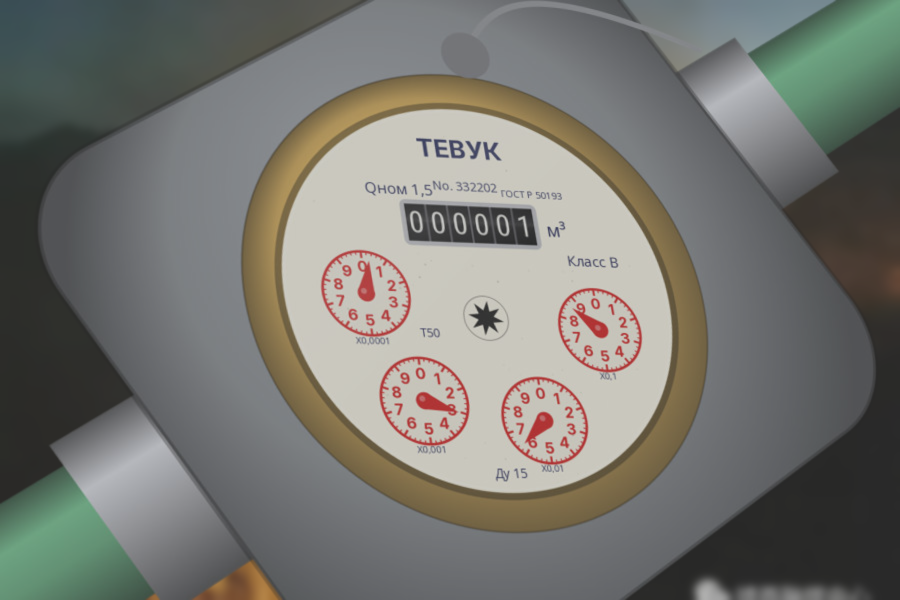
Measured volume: 1.8630 m³
